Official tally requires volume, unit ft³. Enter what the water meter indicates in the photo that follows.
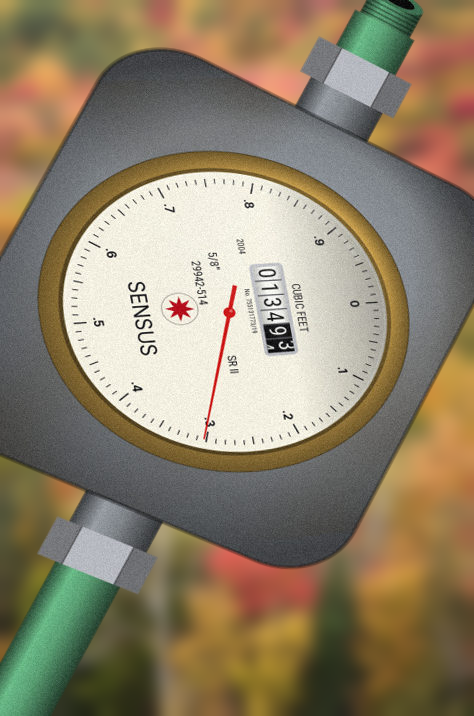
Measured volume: 13493.30 ft³
